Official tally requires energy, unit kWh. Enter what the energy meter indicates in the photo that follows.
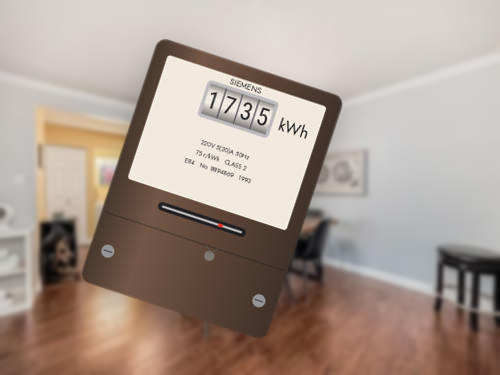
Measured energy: 1735 kWh
